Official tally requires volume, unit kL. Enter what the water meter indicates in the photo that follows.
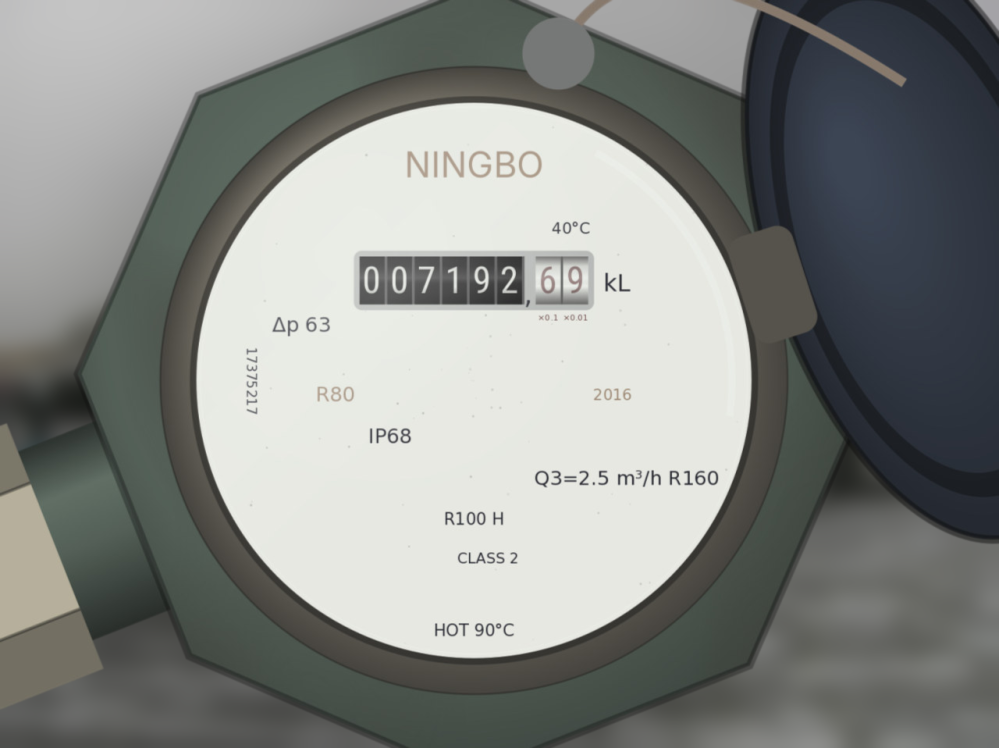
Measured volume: 7192.69 kL
